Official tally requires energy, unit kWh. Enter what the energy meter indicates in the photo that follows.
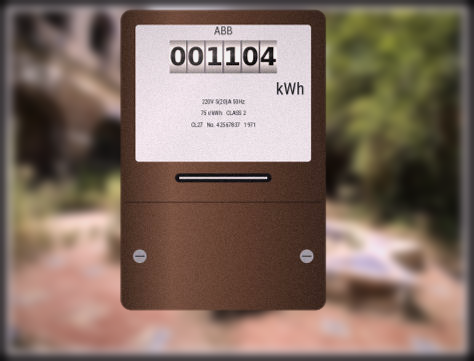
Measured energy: 1104 kWh
